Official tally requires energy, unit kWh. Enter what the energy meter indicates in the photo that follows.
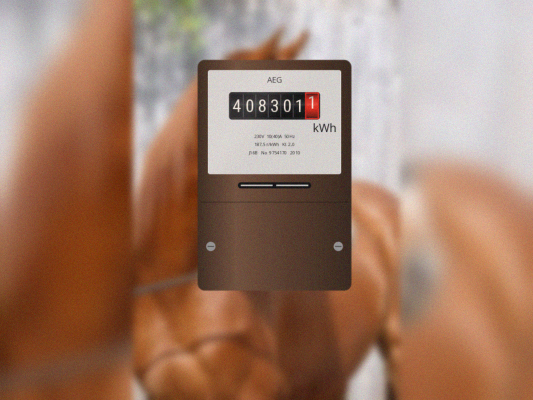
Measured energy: 408301.1 kWh
